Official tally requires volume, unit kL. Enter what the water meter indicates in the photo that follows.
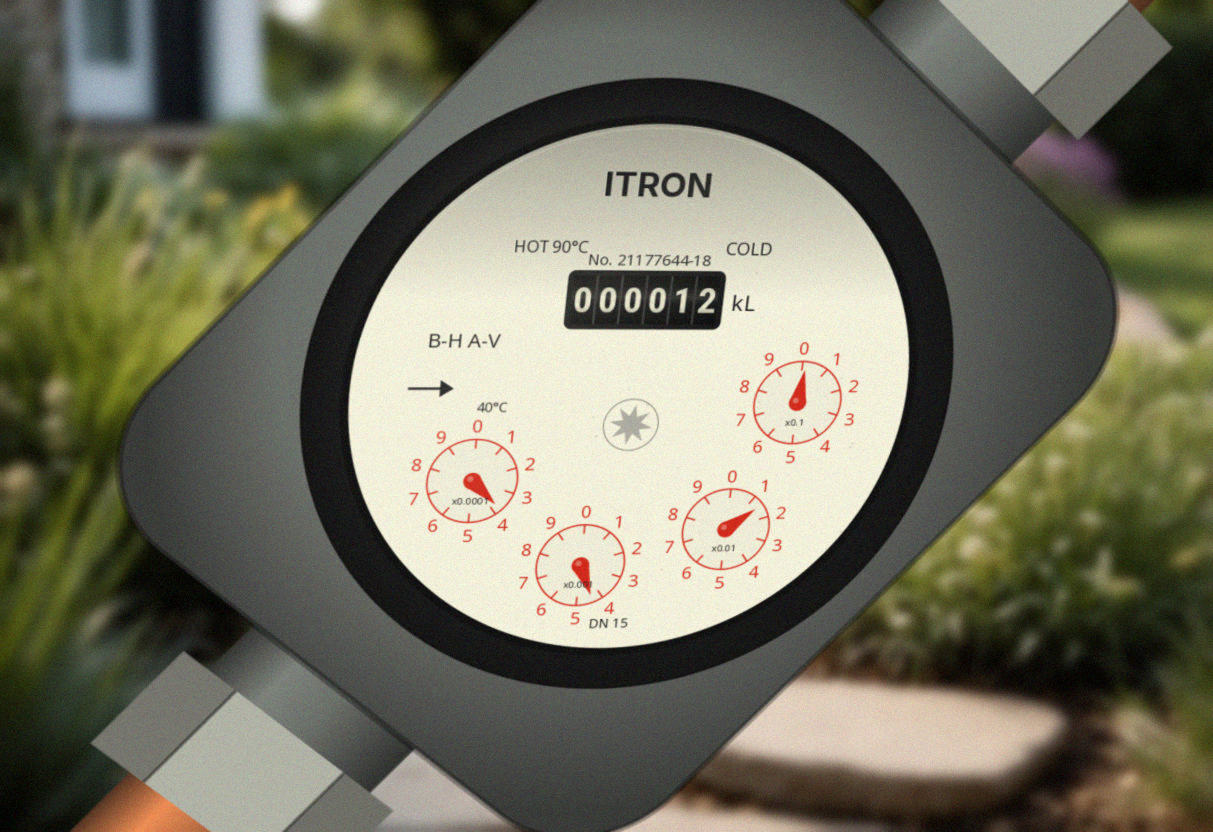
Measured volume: 12.0143 kL
